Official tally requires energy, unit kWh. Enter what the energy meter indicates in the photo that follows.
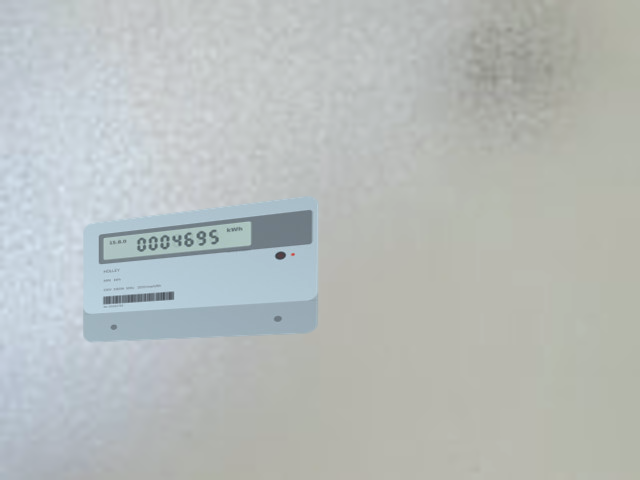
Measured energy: 4695 kWh
